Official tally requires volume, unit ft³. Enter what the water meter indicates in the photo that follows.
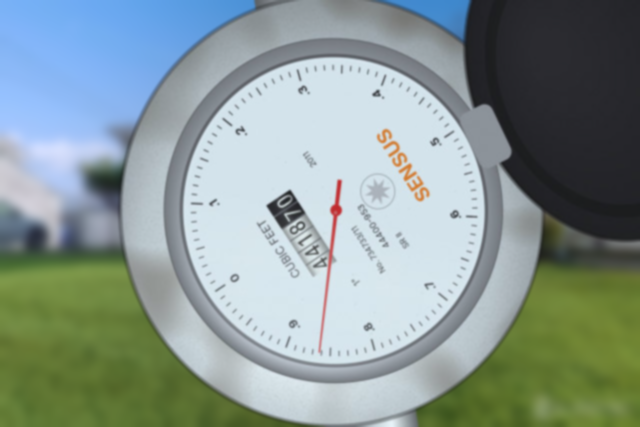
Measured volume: 441869.86 ft³
